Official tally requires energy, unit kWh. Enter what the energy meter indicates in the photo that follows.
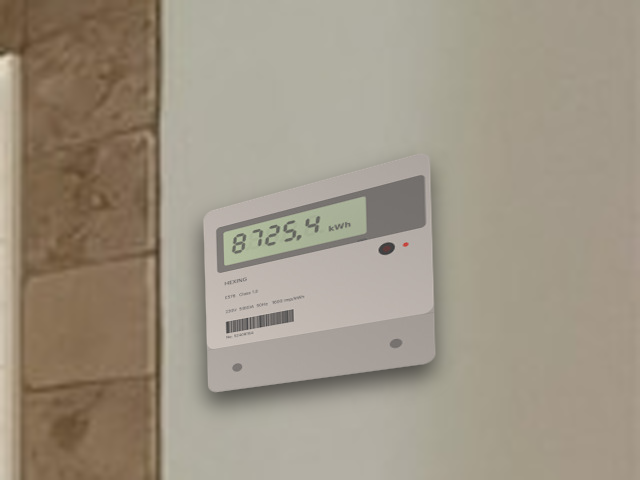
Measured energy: 8725.4 kWh
